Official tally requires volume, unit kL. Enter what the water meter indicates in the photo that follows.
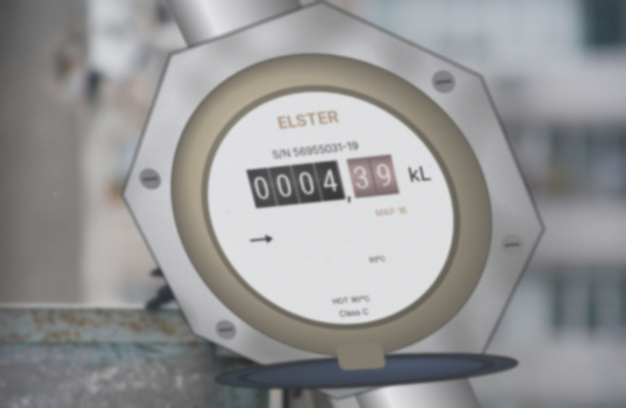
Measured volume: 4.39 kL
